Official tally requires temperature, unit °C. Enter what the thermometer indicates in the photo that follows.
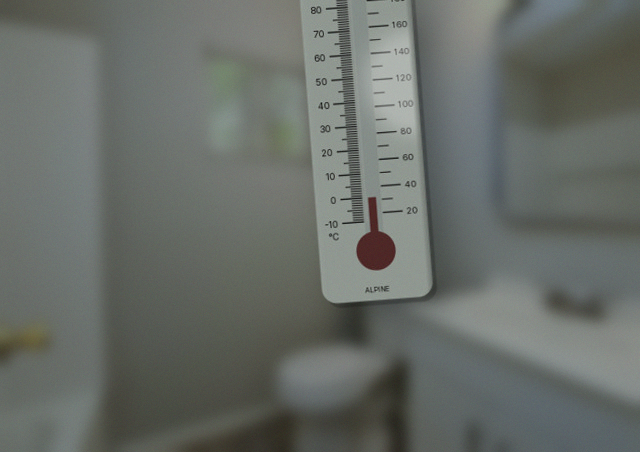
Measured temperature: 0 °C
